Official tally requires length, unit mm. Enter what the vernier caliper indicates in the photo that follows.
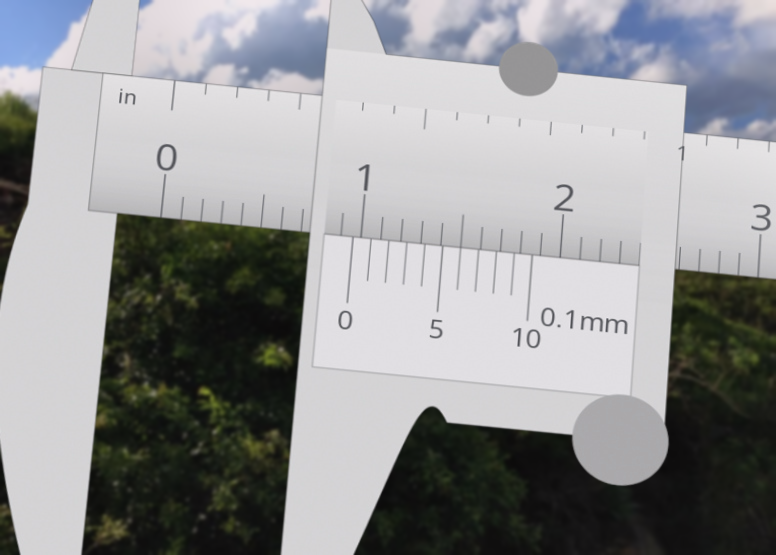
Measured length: 9.6 mm
